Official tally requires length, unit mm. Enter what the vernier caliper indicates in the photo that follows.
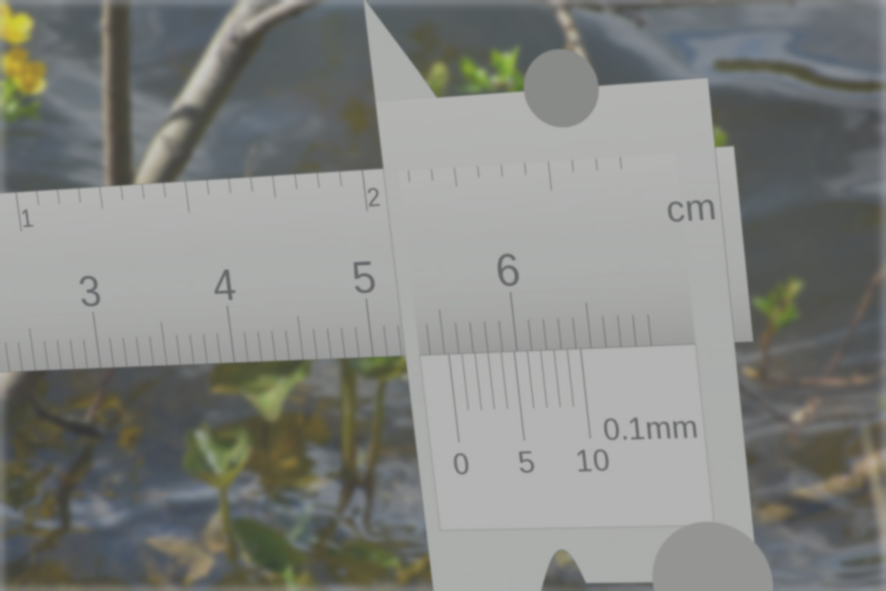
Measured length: 55.3 mm
